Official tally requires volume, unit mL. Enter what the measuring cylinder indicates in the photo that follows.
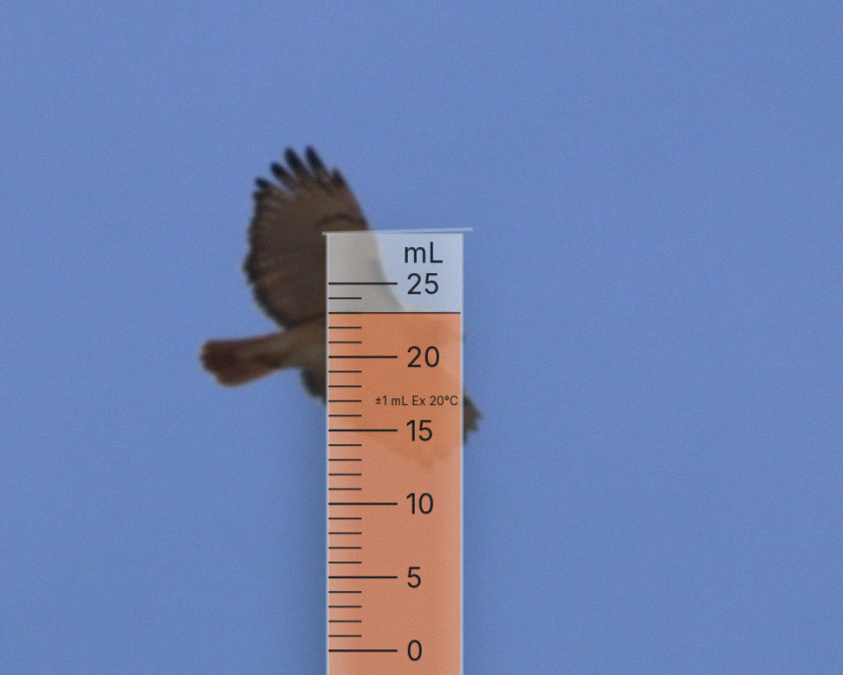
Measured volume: 23 mL
